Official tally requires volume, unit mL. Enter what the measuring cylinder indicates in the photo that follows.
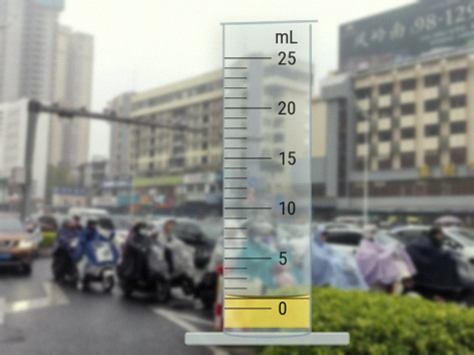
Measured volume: 1 mL
